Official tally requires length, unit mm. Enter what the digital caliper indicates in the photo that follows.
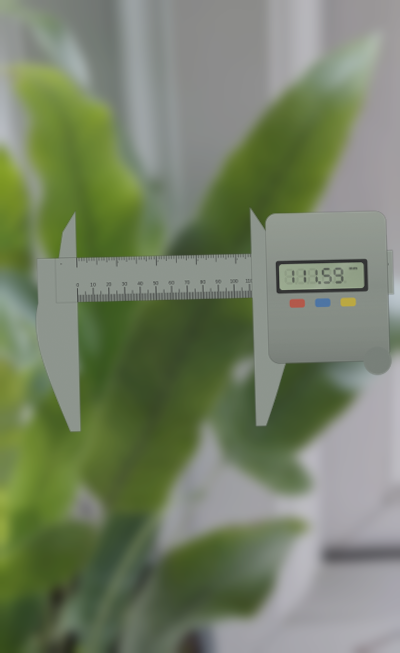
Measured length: 111.59 mm
